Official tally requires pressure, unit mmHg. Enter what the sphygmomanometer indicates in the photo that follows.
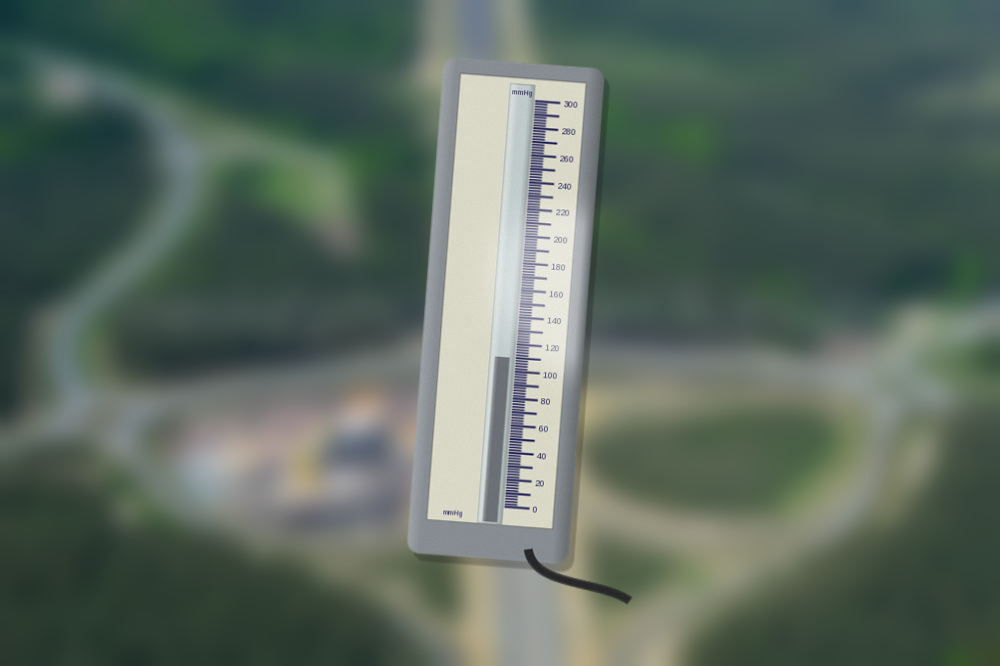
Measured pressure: 110 mmHg
